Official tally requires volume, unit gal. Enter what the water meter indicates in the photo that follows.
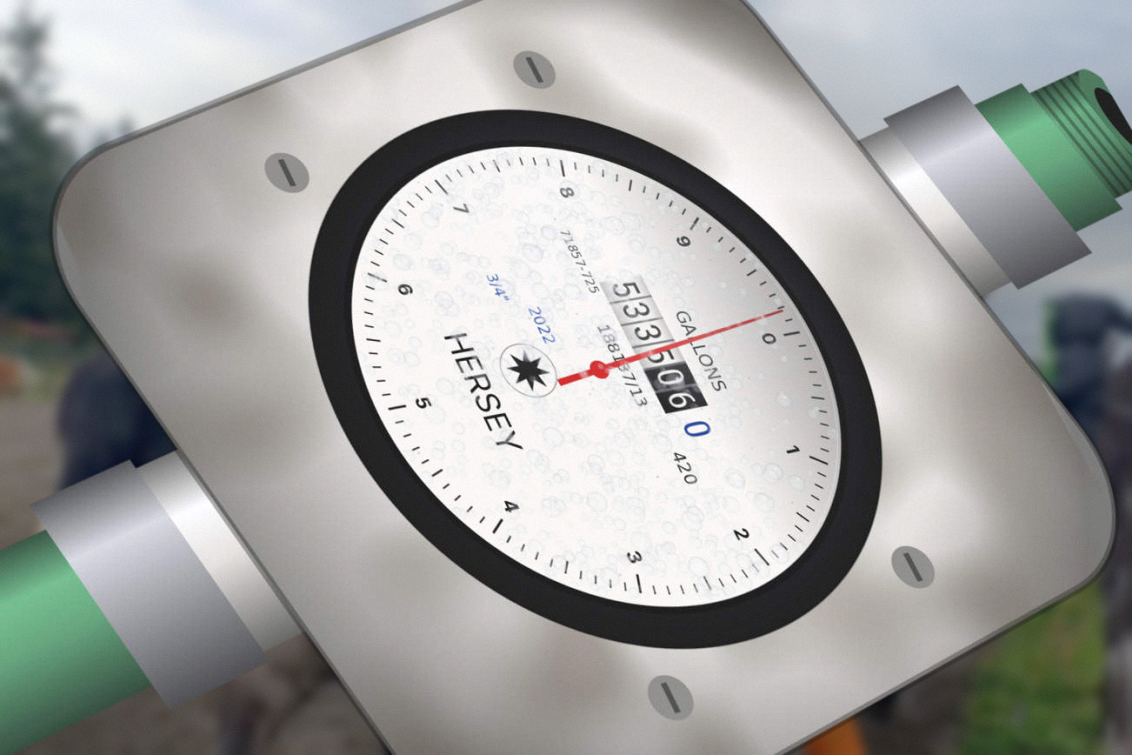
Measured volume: 5335059.8 gal
